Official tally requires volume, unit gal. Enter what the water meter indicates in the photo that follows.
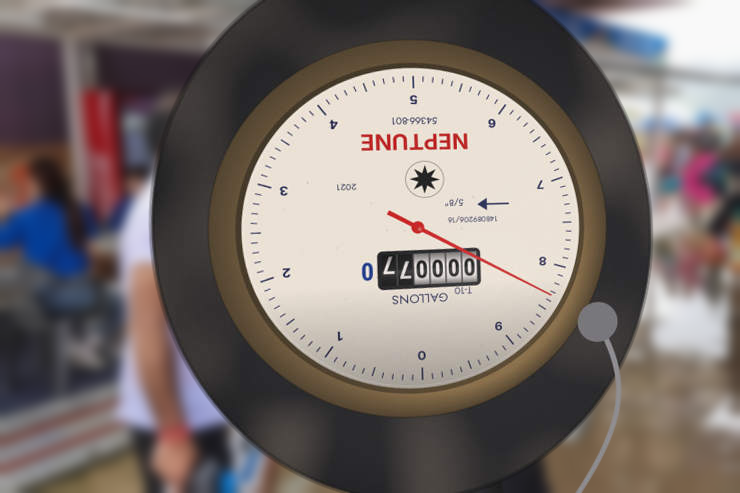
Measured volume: 768.3 gal
